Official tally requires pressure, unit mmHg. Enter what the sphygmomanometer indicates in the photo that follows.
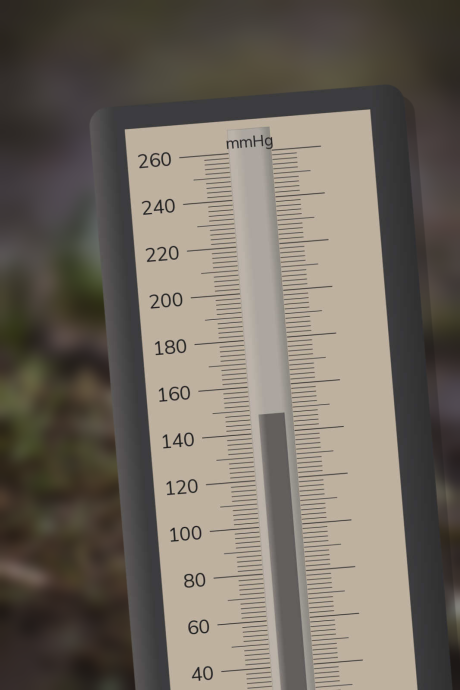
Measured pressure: 148 mmHg
